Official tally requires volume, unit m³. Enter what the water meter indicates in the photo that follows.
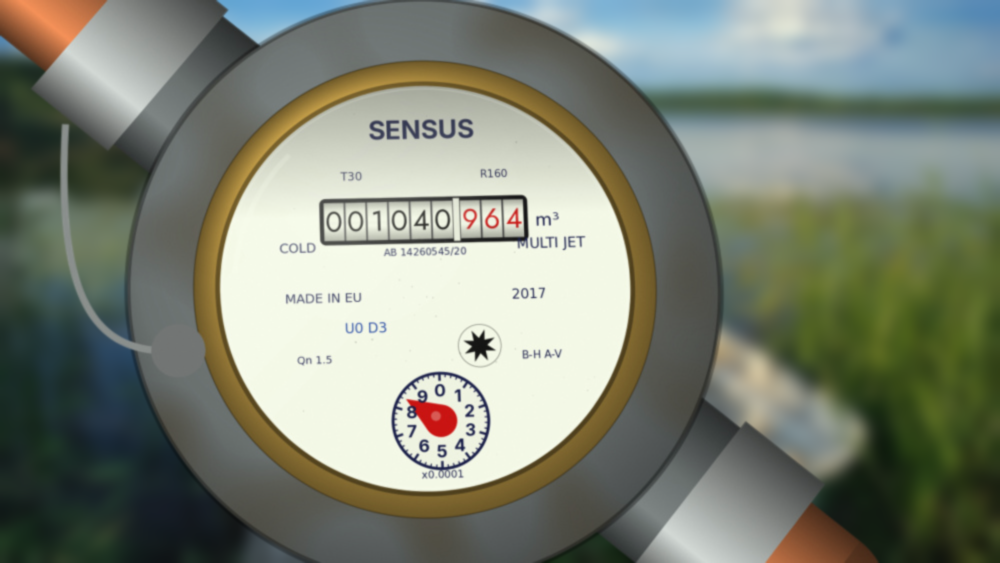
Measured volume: 1040.9648 m³
